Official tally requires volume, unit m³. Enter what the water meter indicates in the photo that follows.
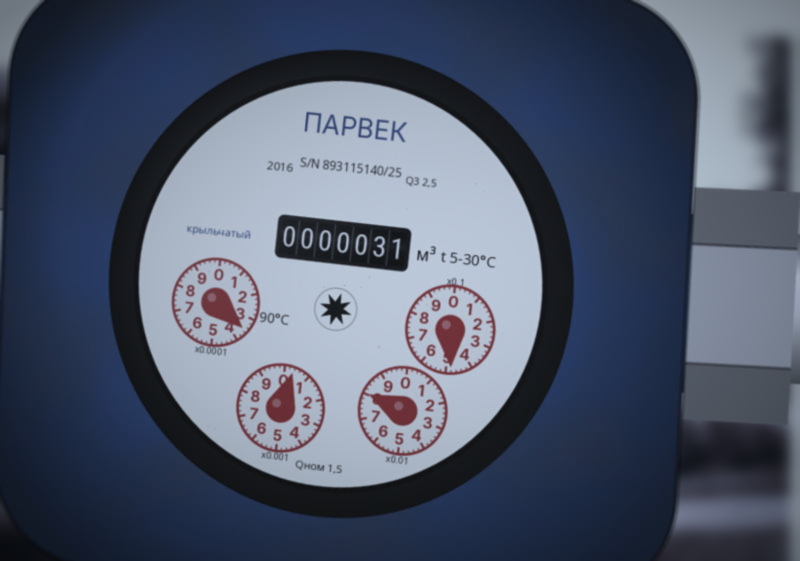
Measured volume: 31.4803 m³
